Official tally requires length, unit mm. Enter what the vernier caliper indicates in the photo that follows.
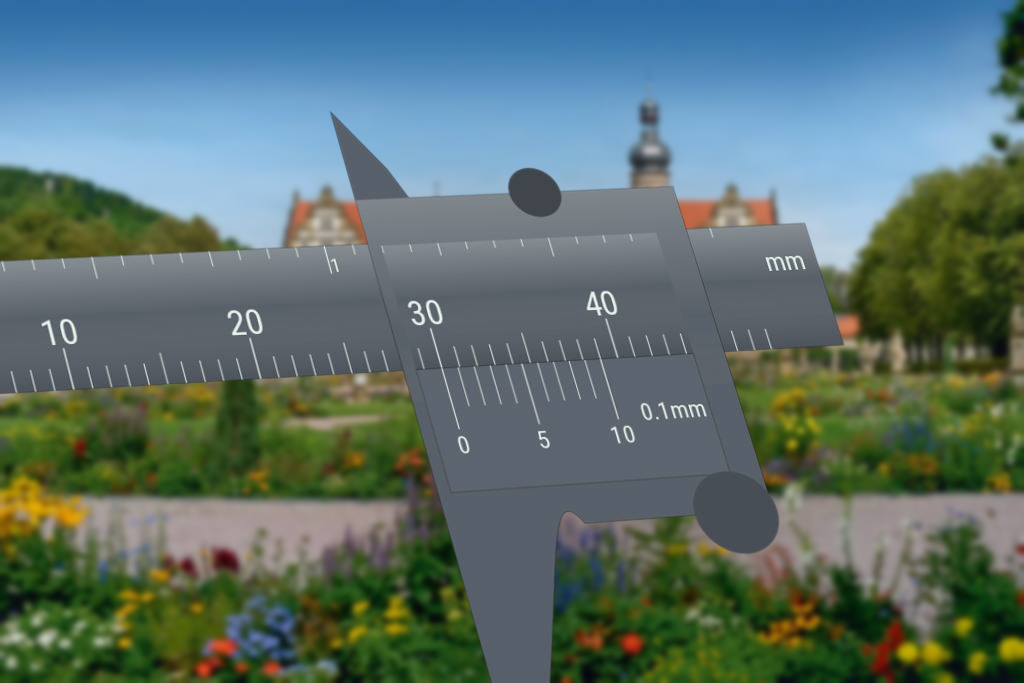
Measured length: 30.0 mm
